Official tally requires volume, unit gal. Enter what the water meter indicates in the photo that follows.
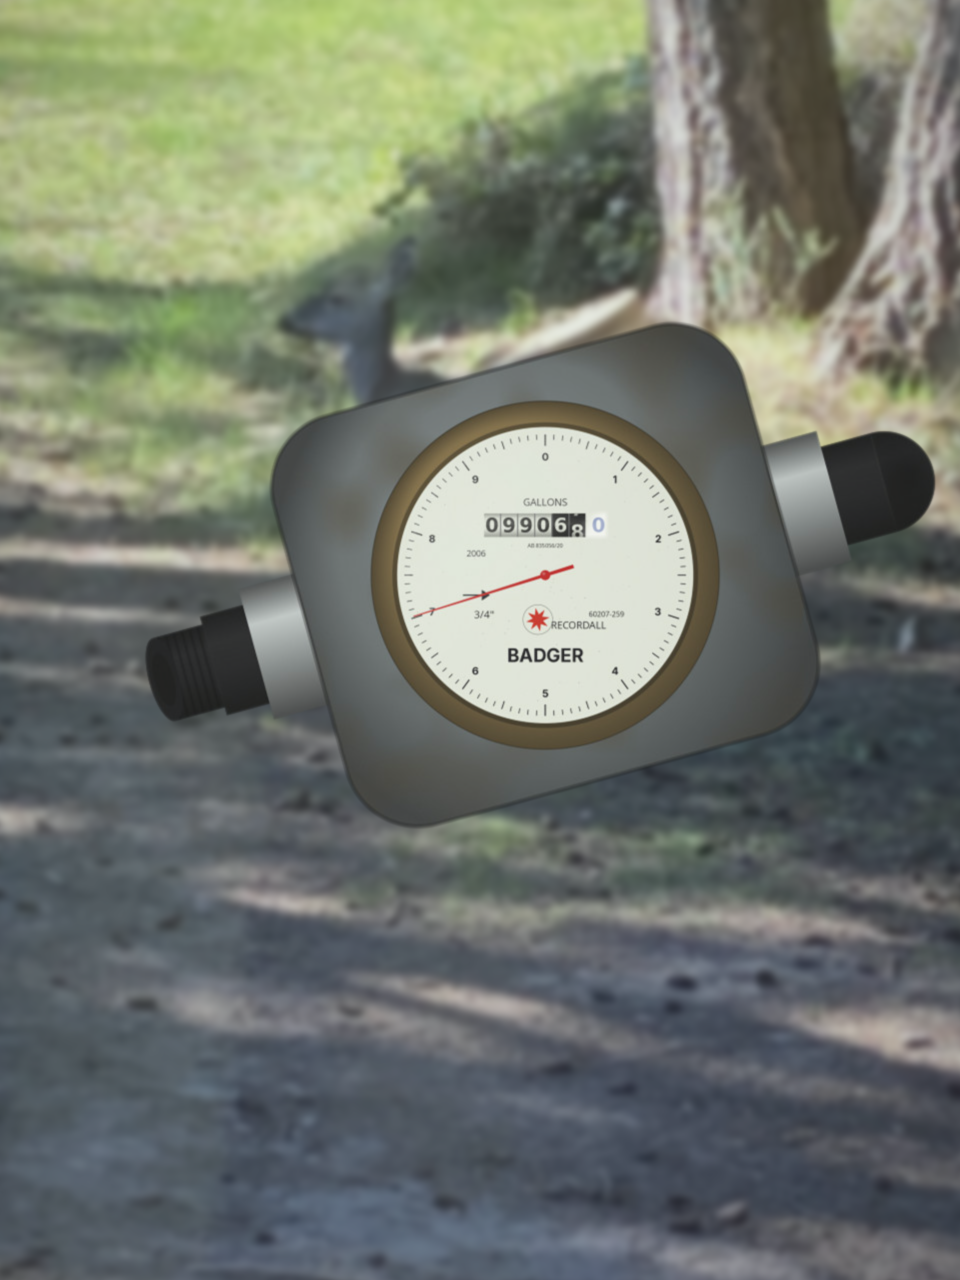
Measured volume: 990677.0 gal
